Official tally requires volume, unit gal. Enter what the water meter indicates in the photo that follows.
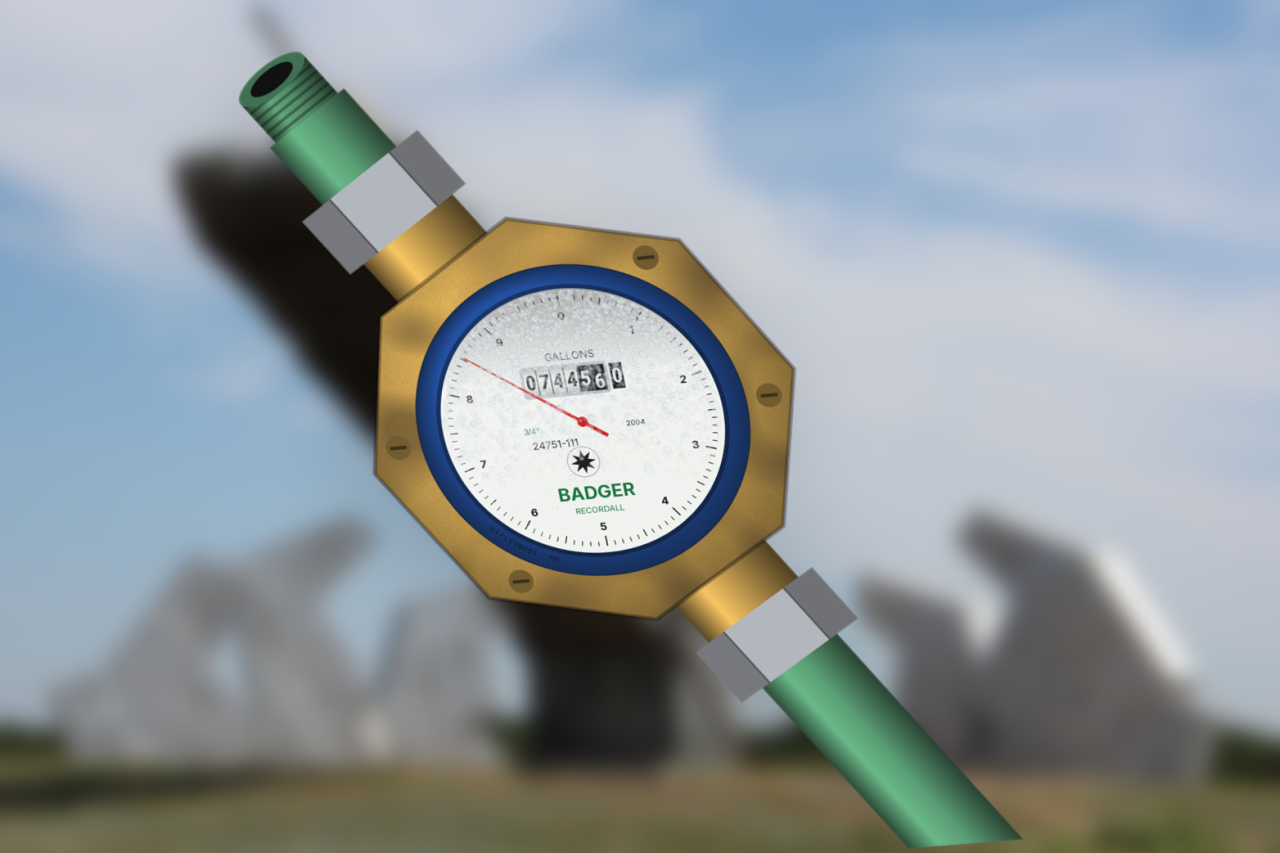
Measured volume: 744558.5 gal
